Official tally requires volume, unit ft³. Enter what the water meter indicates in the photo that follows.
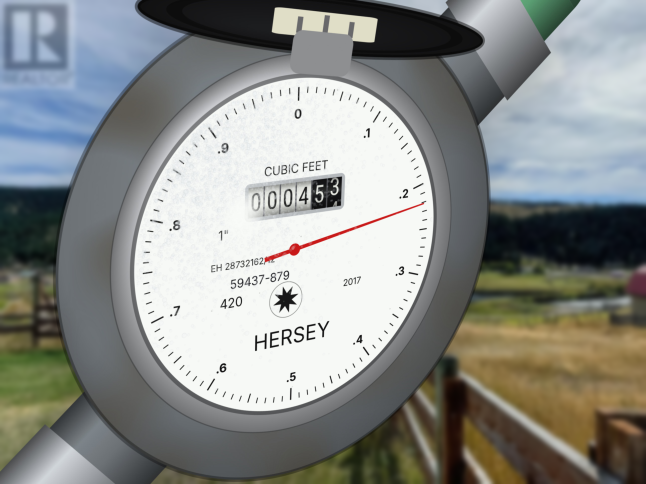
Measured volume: 453.22 ft³
